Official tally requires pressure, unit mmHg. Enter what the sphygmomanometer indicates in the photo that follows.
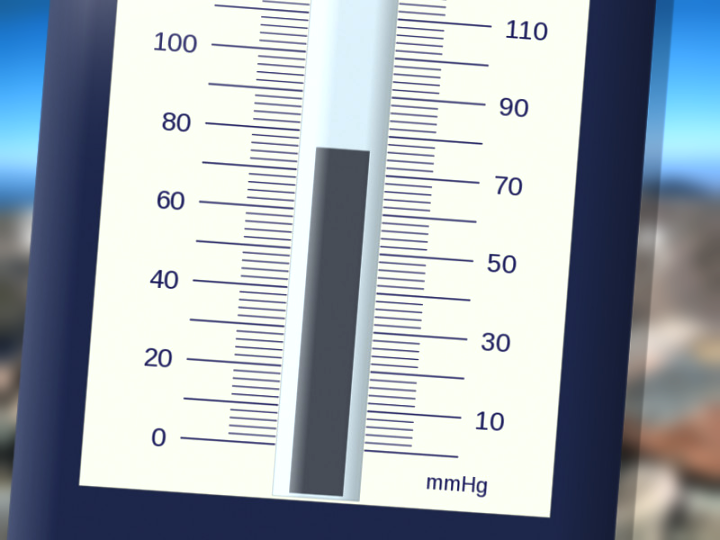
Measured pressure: 76 mmHg
